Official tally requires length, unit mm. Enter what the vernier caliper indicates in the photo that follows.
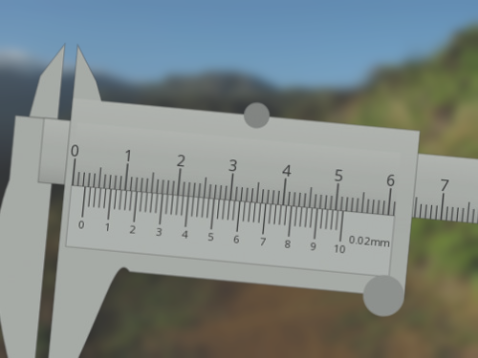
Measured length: 2.4 mm
